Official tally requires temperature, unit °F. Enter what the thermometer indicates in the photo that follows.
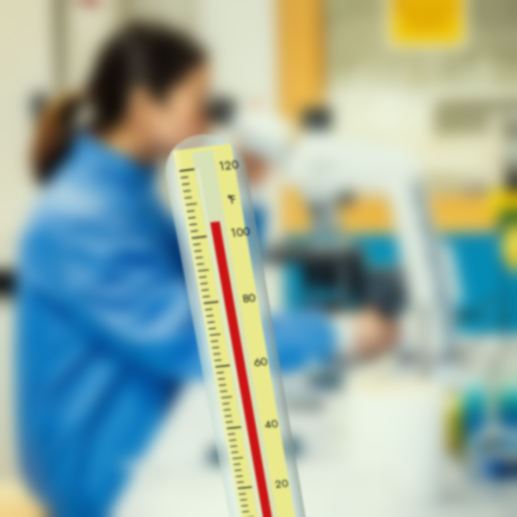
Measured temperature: 104 °F
